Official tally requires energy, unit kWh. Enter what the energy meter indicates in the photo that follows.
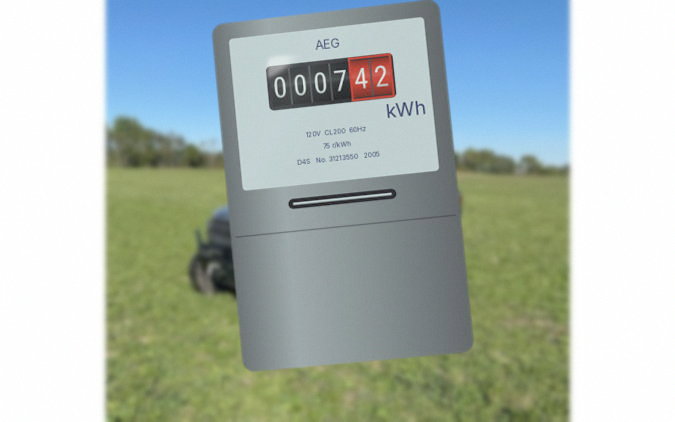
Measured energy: 7.42 kWh
